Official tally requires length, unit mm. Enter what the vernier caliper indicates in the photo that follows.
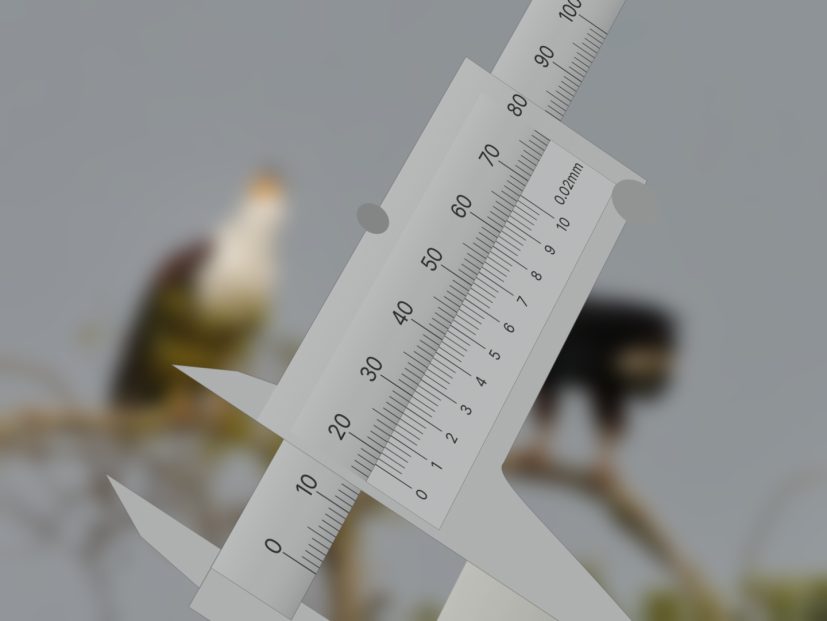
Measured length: 18.2 mm
